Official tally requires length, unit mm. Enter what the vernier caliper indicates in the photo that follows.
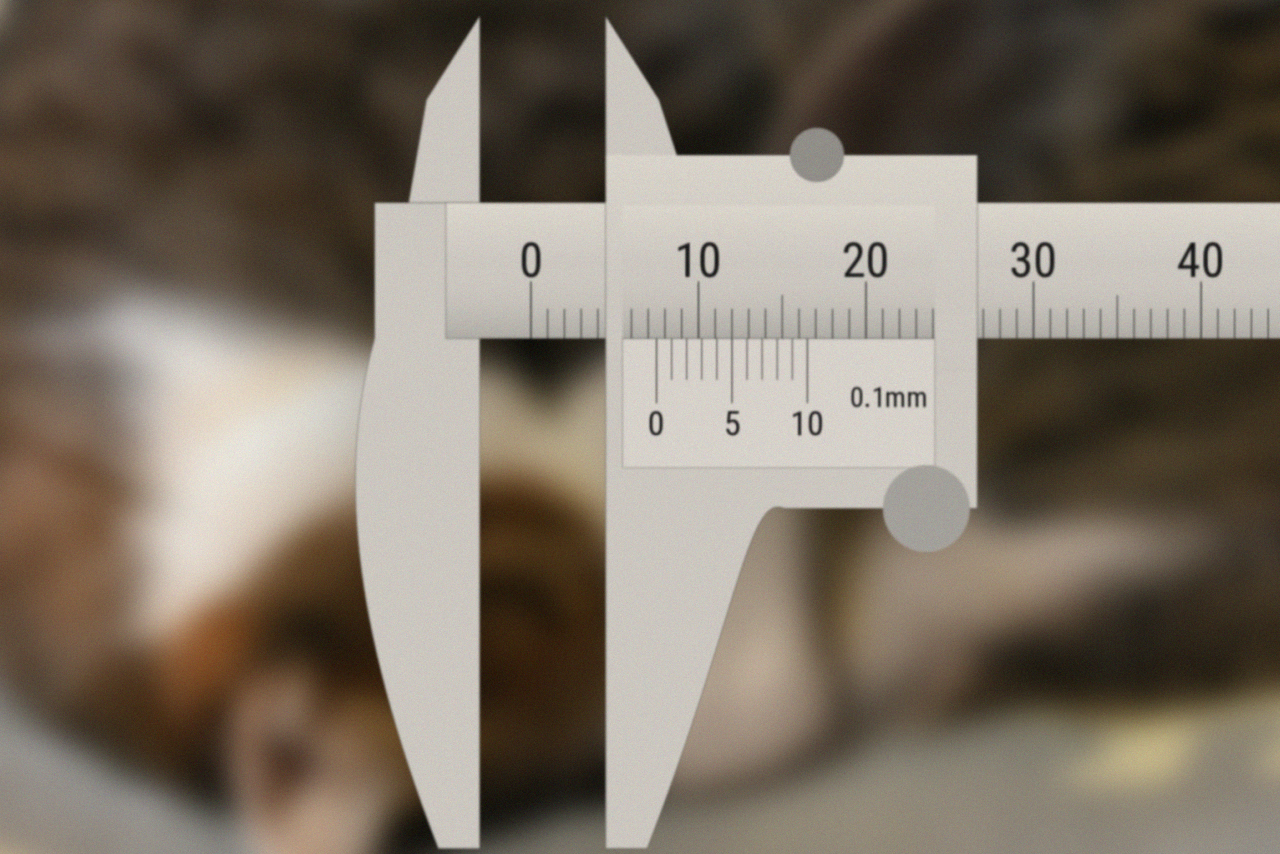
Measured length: 7.5 mm
